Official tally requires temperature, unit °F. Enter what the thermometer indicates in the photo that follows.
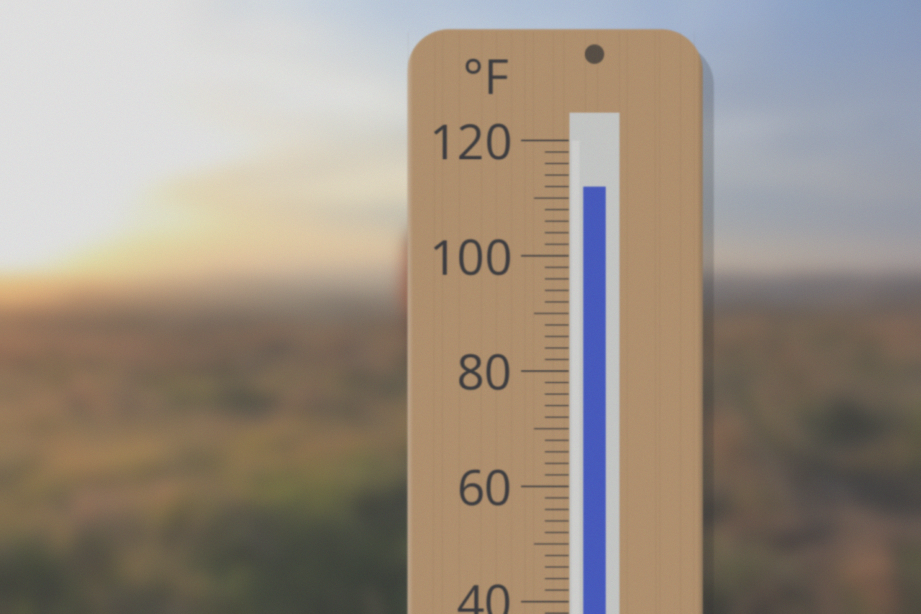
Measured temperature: 112 °F
